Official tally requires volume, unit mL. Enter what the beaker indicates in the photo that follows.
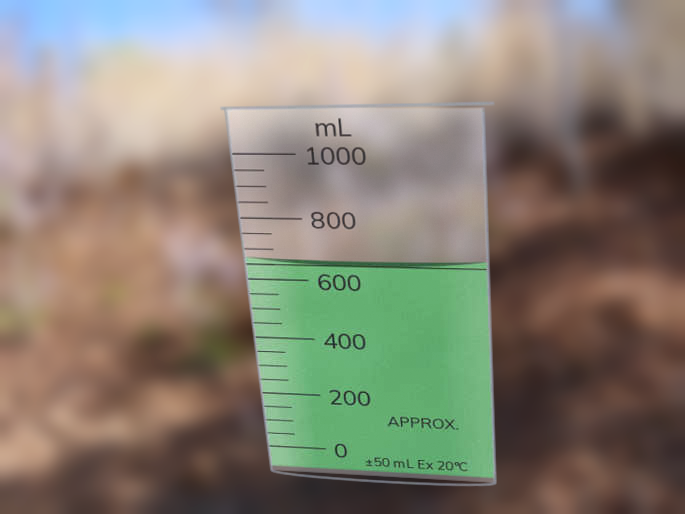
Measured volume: 650 mL
